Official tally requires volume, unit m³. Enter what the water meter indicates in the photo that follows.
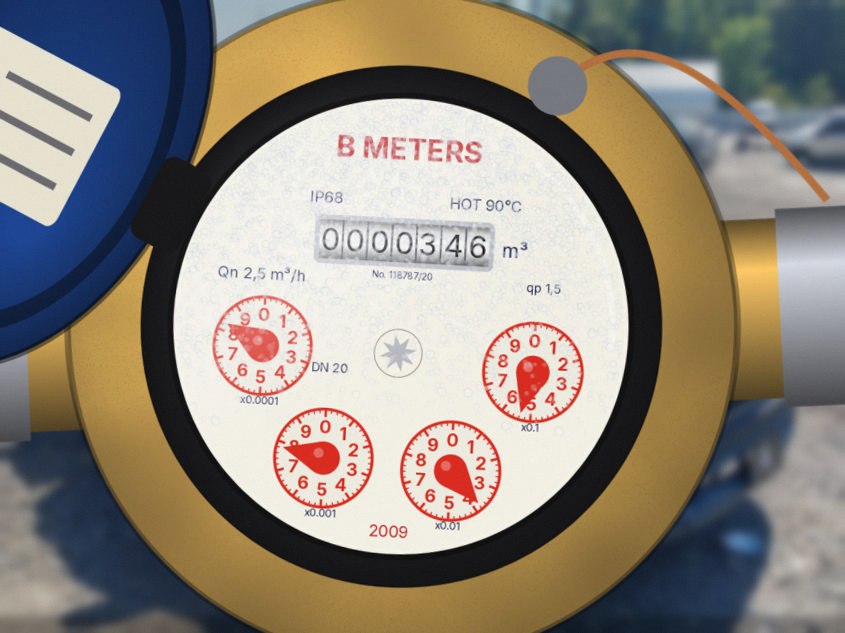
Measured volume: 346.5378 m³
